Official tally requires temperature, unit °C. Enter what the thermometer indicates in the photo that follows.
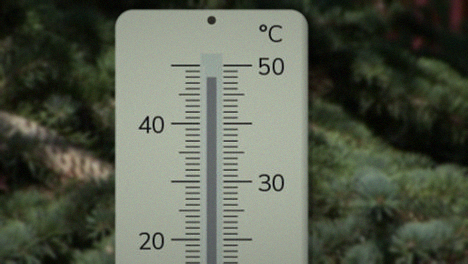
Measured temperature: 48 °C
